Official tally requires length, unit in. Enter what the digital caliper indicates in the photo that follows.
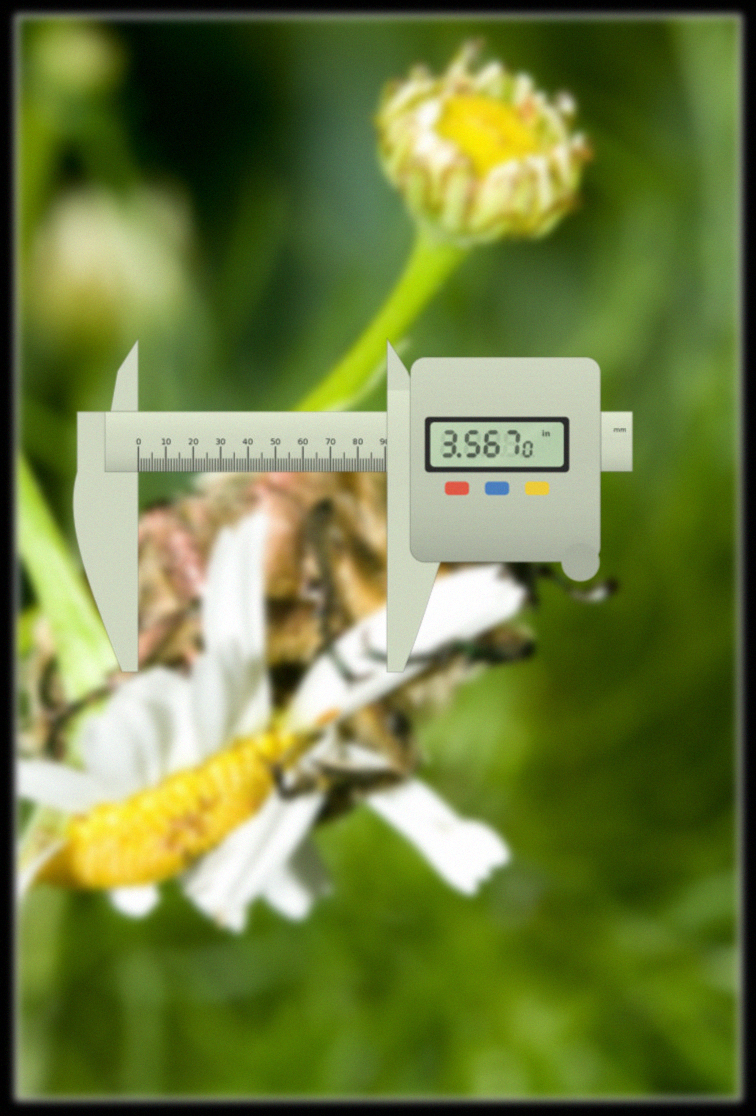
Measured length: 3.5670 in
